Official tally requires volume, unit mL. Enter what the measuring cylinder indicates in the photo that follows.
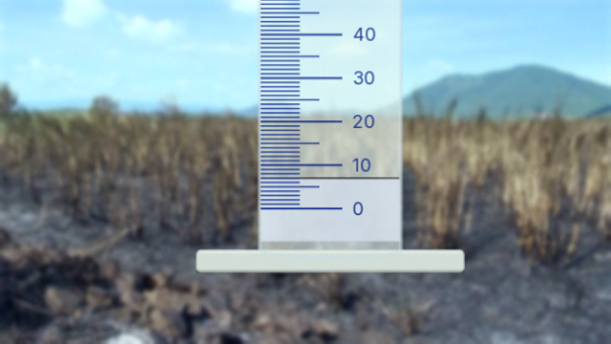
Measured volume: 7 mL
